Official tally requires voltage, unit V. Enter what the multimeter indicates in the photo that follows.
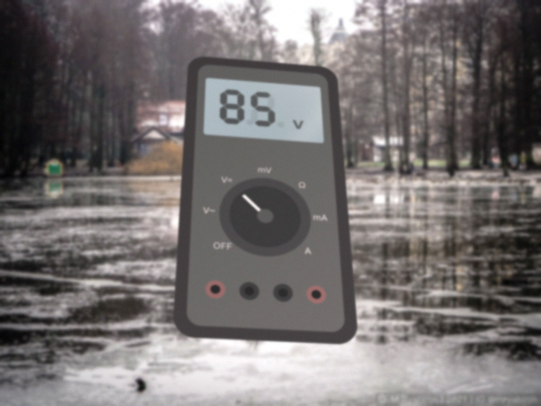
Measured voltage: 85 V
